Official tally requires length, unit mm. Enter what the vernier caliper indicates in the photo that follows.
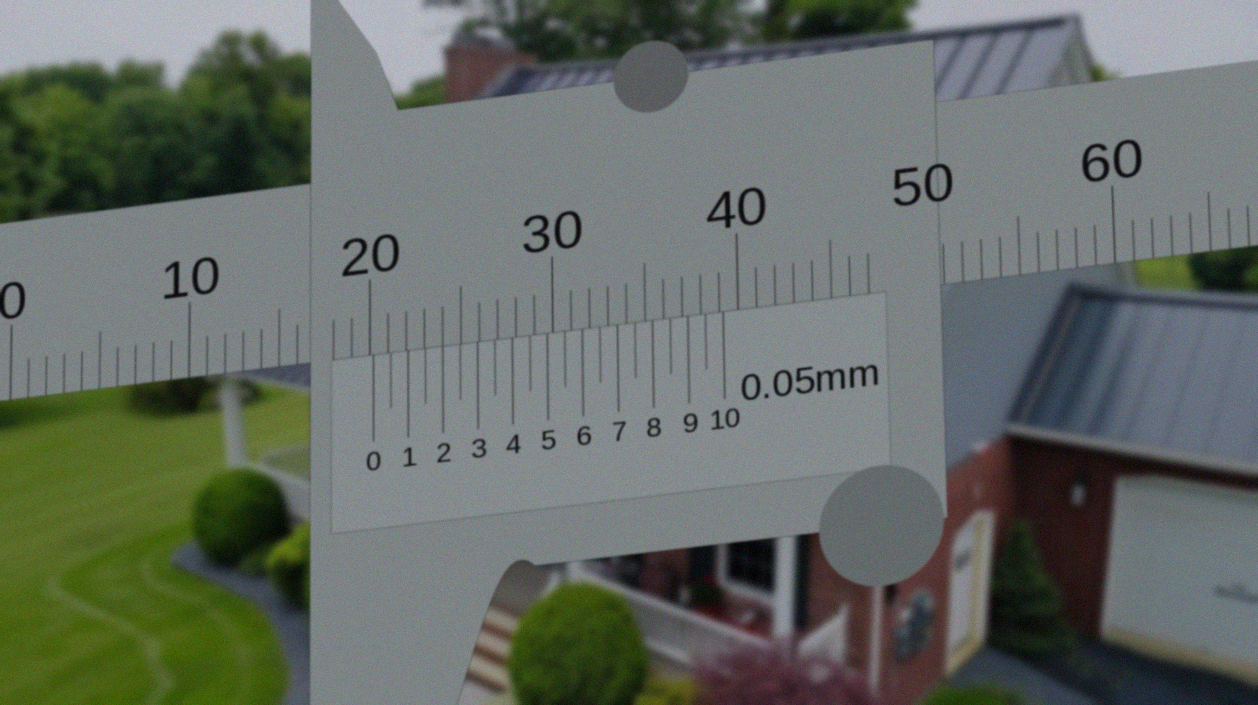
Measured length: 20.2 mm
